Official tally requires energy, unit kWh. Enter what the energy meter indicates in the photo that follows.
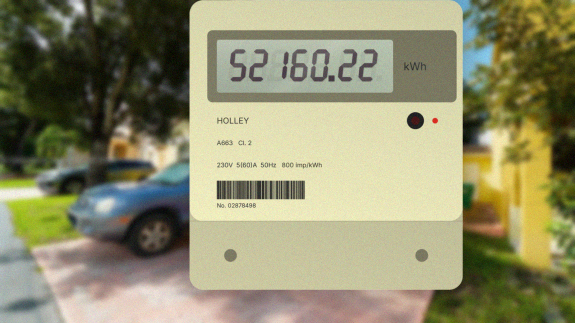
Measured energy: 52160.22 kWh
